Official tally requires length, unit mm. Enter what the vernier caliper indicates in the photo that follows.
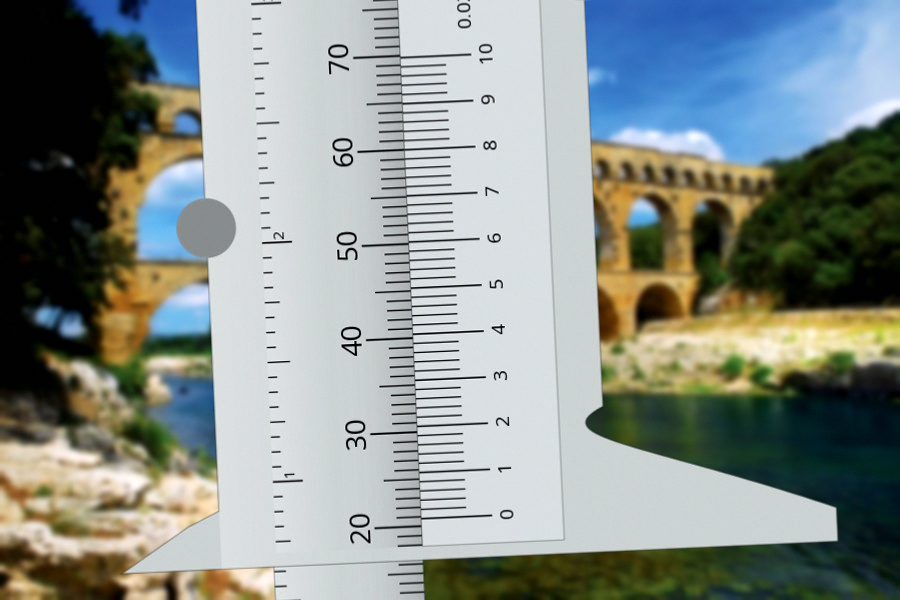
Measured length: 20.8 mm
